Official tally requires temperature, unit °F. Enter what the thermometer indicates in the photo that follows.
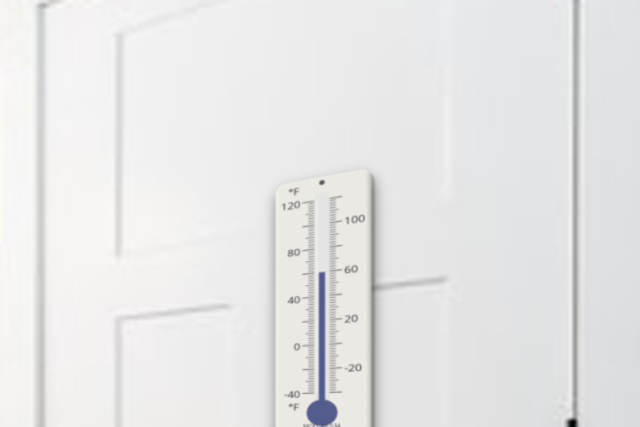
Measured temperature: 60 °F
